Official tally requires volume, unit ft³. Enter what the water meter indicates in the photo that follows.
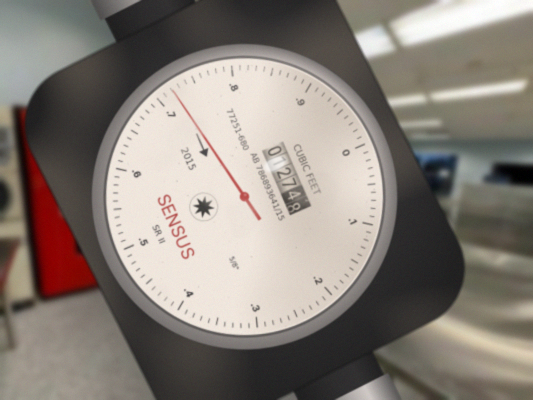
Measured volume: 12747.72 ft³
